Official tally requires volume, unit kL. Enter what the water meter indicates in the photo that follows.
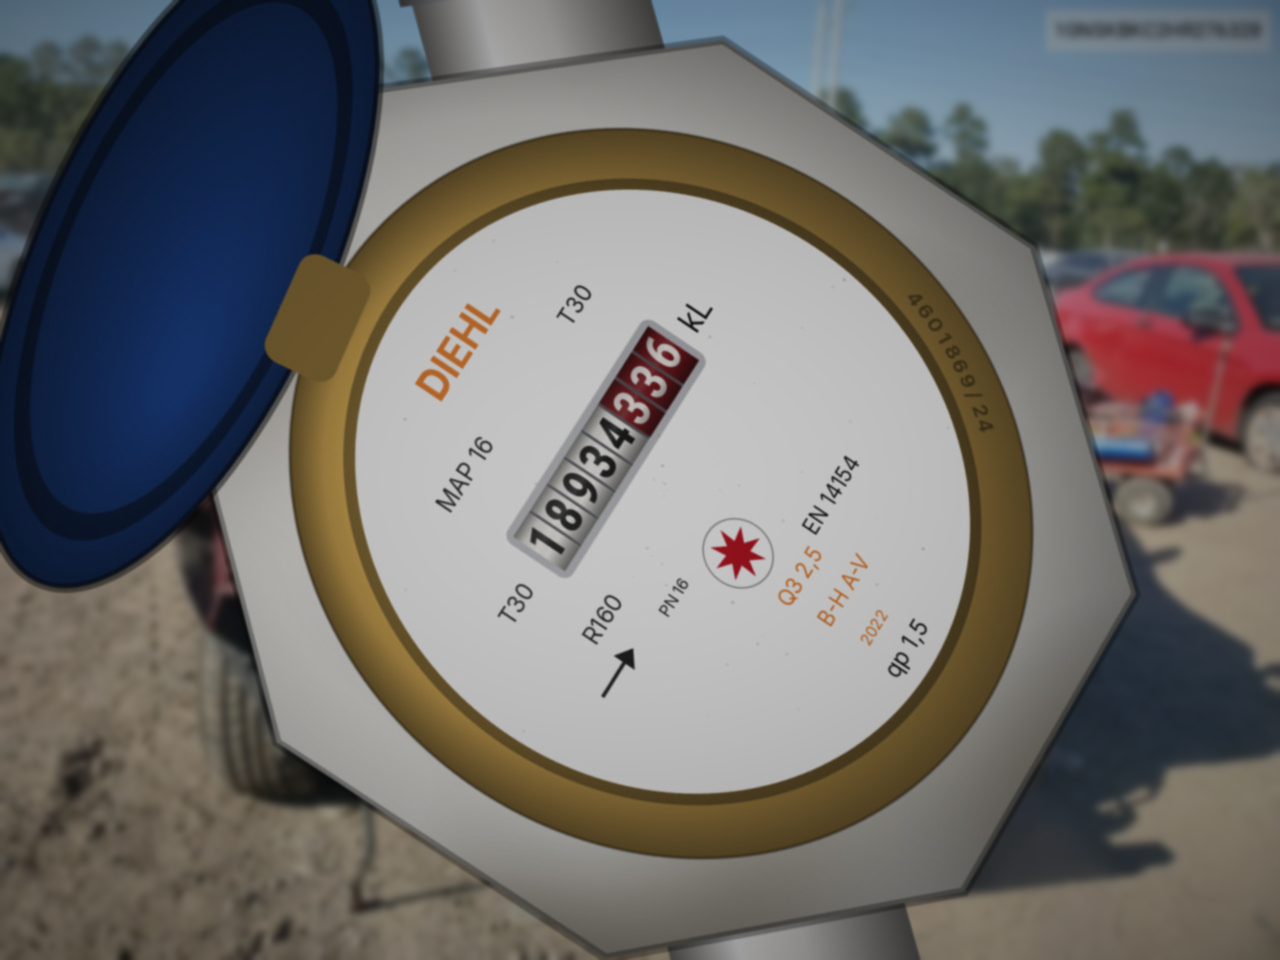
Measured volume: 18934.336 kL
